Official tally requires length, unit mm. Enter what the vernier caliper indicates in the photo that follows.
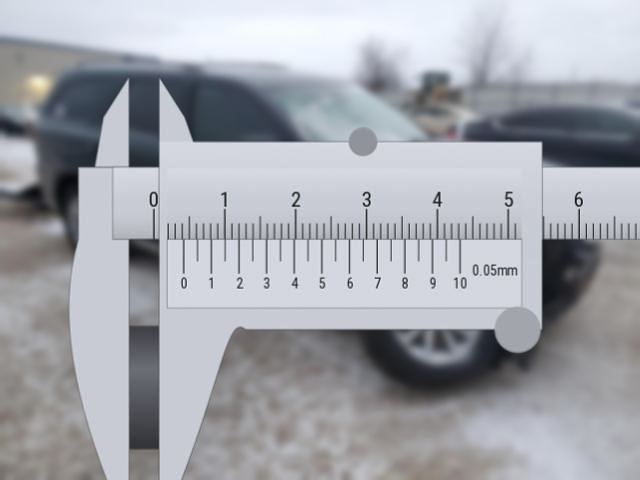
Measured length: 4.2 mm
